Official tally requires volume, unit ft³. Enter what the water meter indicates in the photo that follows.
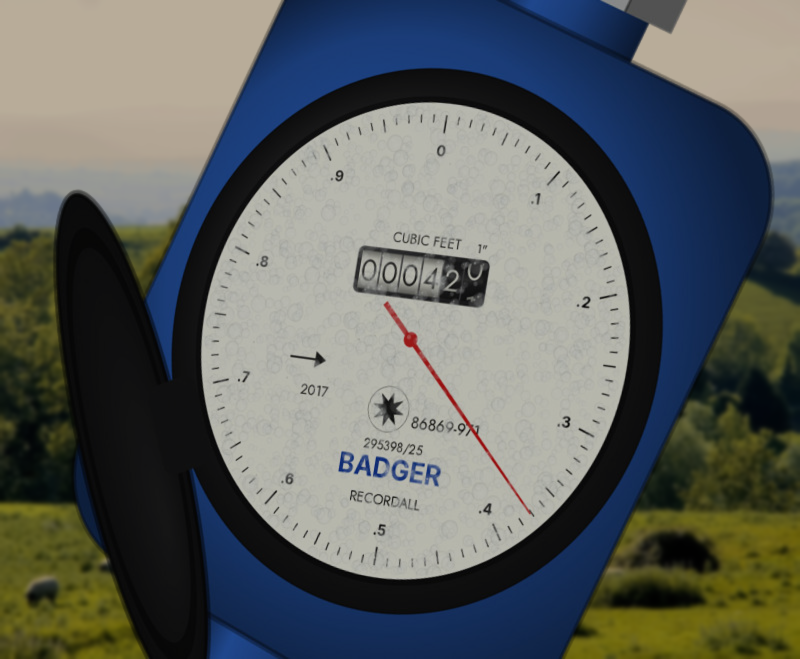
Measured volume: 420.37 ft³
